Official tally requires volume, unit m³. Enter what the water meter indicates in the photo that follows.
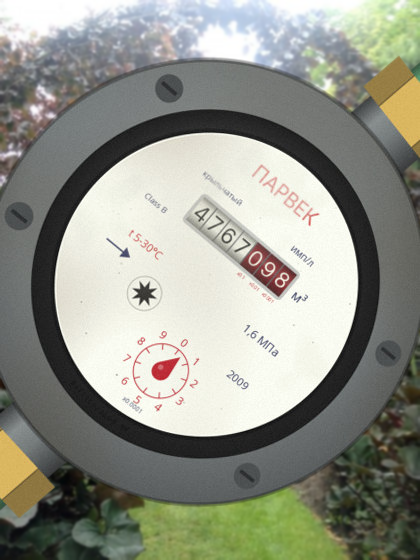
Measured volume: 4767.0980 m³
